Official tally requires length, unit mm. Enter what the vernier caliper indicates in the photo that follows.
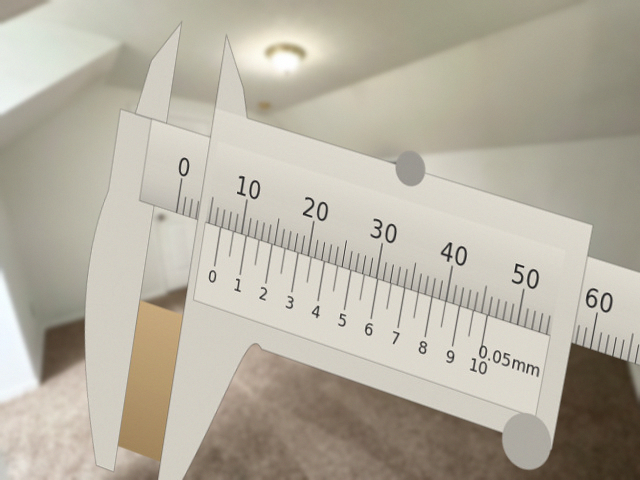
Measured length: 6.8 mm
